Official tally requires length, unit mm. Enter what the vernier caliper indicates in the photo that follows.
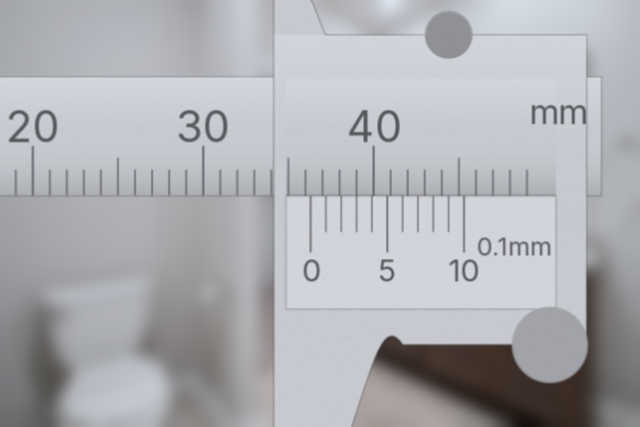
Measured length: 36.3 mm
